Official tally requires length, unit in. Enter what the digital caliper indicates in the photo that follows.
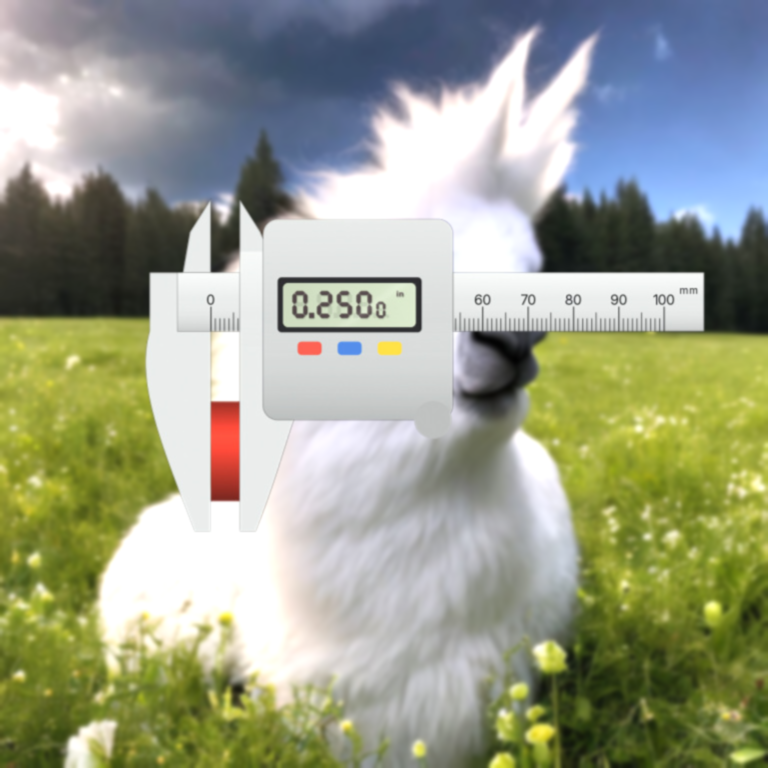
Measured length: 0.2500 in
